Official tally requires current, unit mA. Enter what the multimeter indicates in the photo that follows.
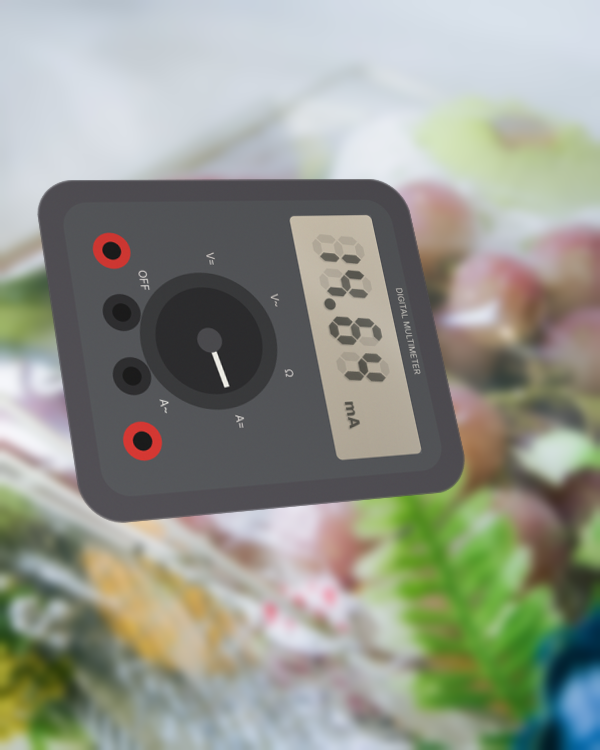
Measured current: 14.64 mA
